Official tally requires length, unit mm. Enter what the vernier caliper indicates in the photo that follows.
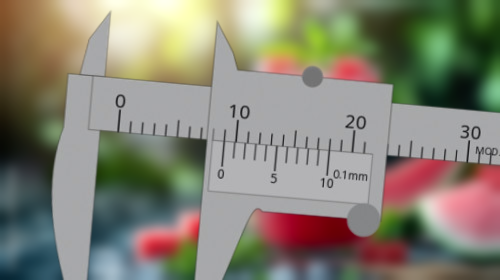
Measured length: 9.0 mm
